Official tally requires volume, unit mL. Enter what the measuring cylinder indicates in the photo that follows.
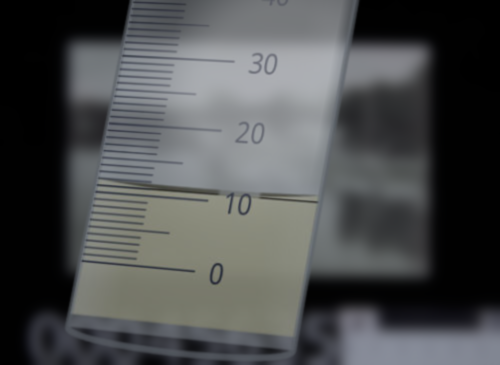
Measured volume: 11 mL
